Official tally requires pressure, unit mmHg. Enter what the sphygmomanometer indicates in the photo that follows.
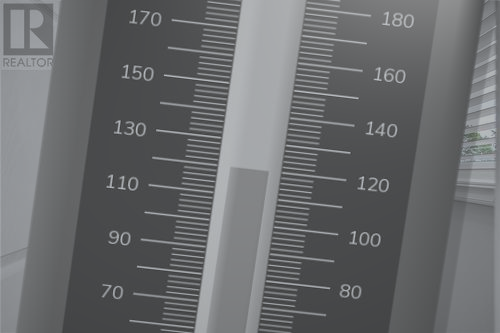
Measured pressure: 120 mmHg
